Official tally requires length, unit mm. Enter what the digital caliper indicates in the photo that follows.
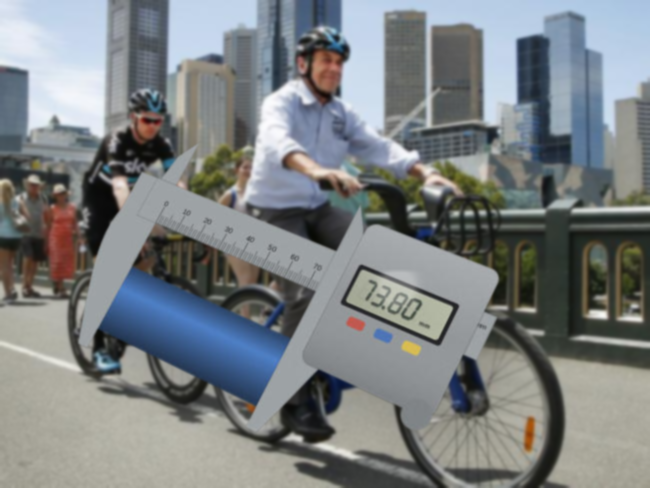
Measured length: 73.80 mm
